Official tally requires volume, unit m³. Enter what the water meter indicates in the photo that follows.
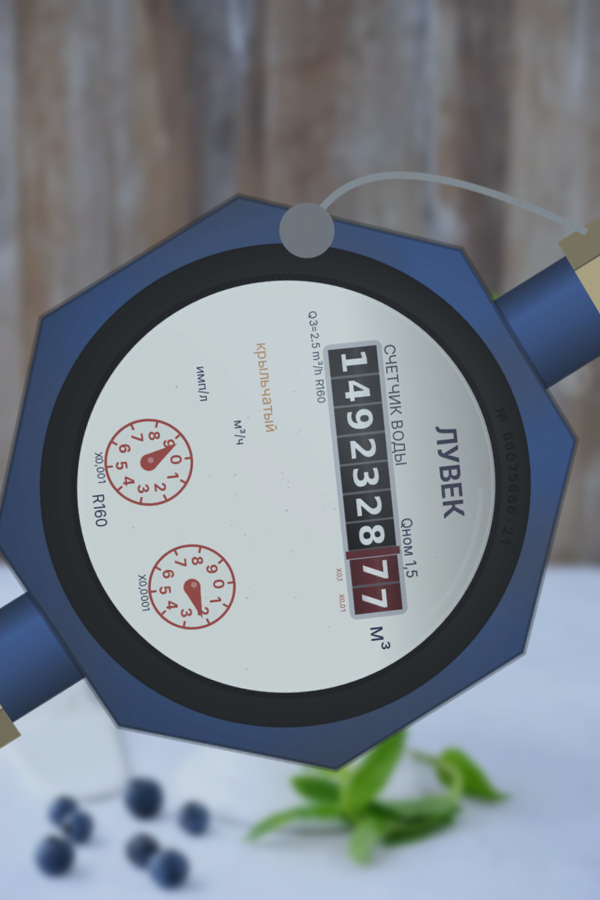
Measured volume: 1492328.7692 m³
